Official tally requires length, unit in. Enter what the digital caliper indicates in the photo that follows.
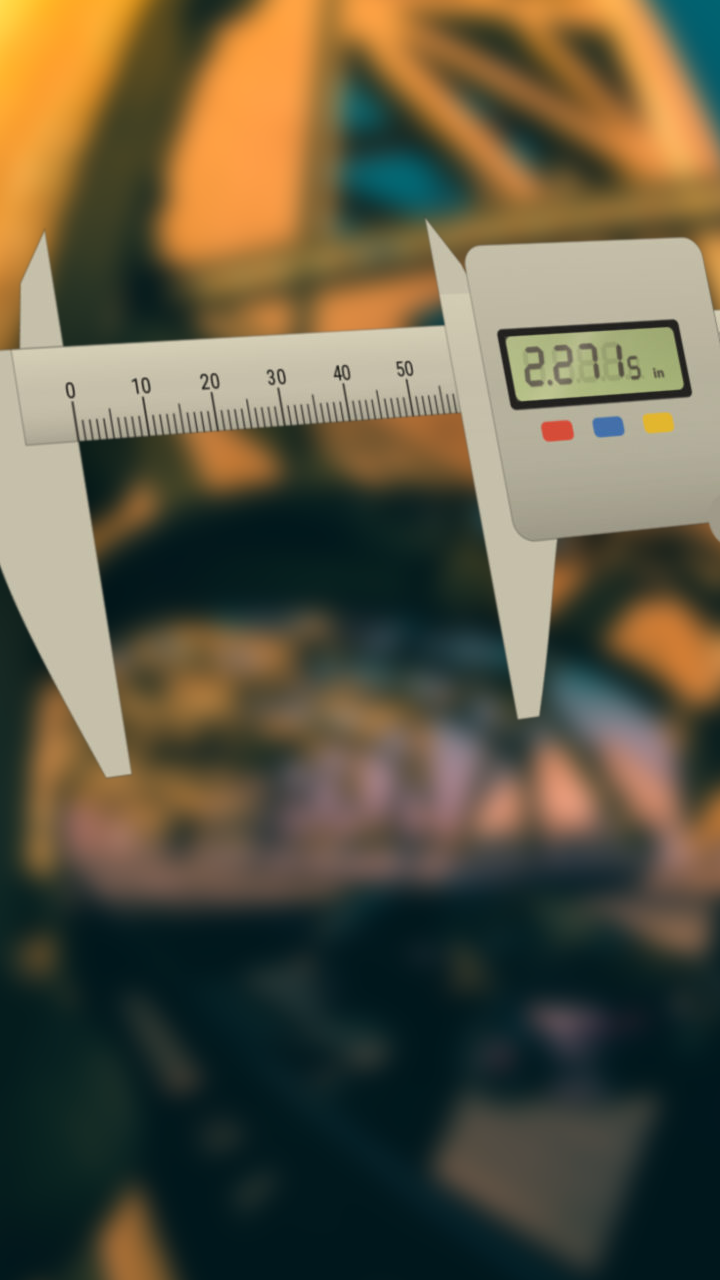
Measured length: 2.2715 in
